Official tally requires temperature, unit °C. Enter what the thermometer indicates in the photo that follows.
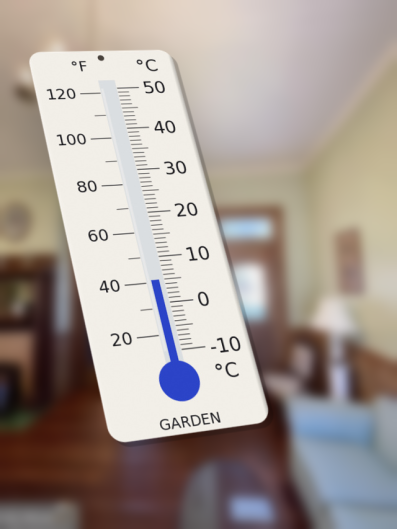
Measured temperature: 5 °C
